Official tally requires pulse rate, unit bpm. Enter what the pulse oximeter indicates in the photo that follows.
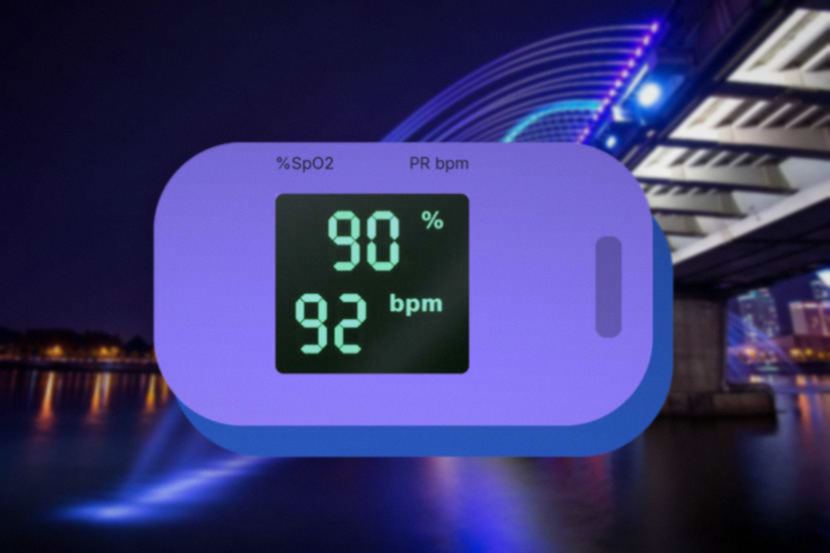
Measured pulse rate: 92 bpm
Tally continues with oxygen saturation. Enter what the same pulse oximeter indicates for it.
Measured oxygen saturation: 90 %
